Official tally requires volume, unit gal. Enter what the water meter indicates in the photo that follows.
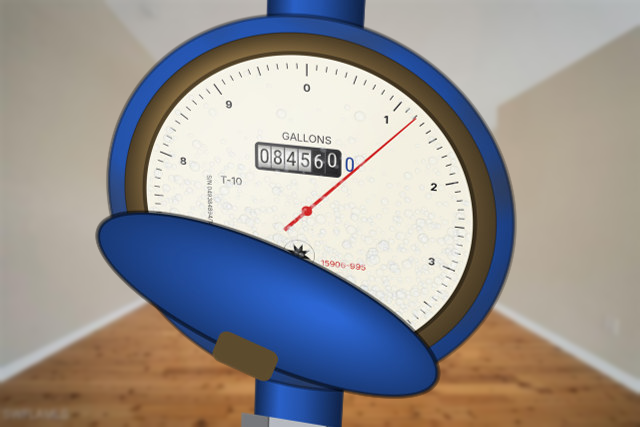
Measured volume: 845601.2 gal
